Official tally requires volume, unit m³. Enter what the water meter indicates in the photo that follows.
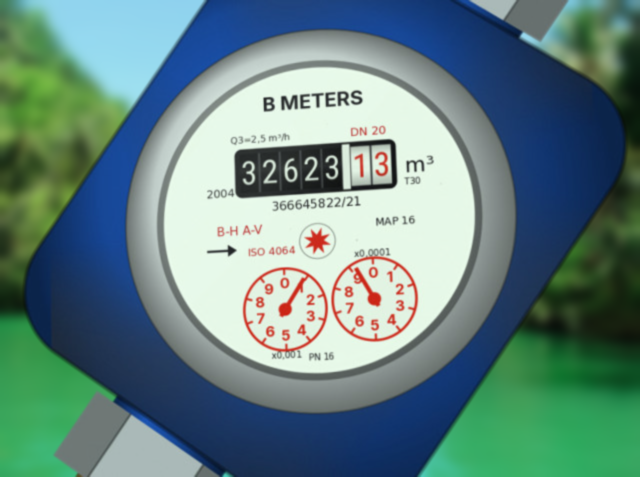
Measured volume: 32623.1309 m³
